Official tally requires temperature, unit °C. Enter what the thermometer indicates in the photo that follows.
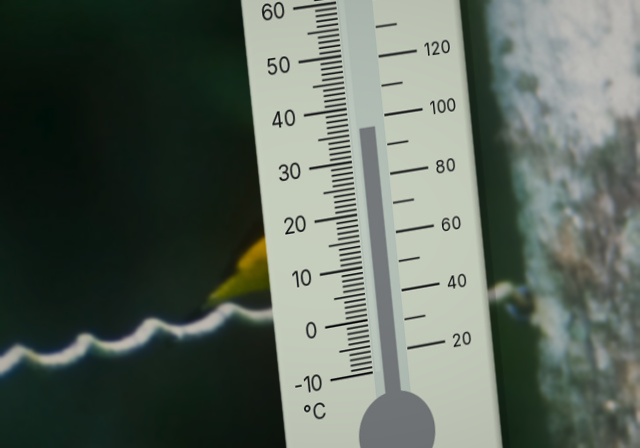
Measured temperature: 36 °C
